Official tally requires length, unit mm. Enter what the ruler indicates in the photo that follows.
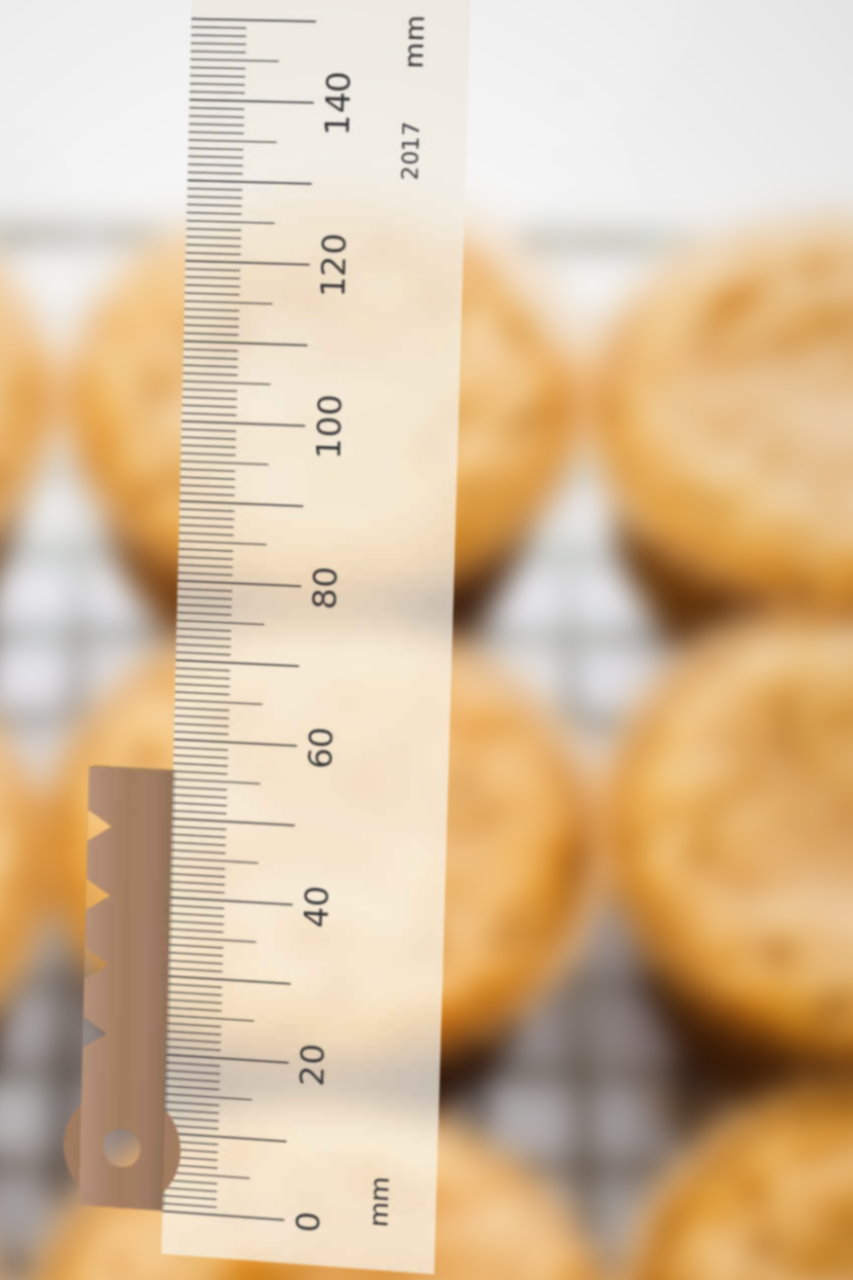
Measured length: 56 mm
